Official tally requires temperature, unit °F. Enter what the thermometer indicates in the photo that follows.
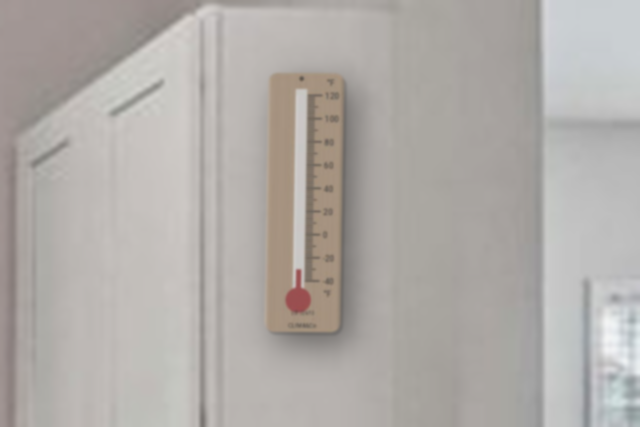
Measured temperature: -30 °F
